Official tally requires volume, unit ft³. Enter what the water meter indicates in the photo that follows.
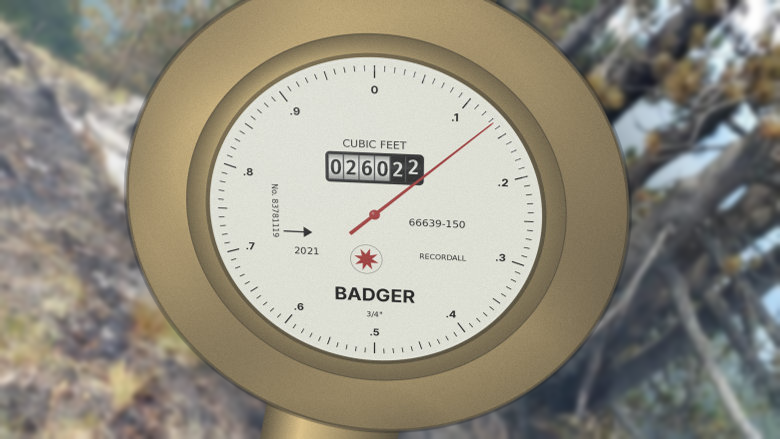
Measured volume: 26022.13 ft³
